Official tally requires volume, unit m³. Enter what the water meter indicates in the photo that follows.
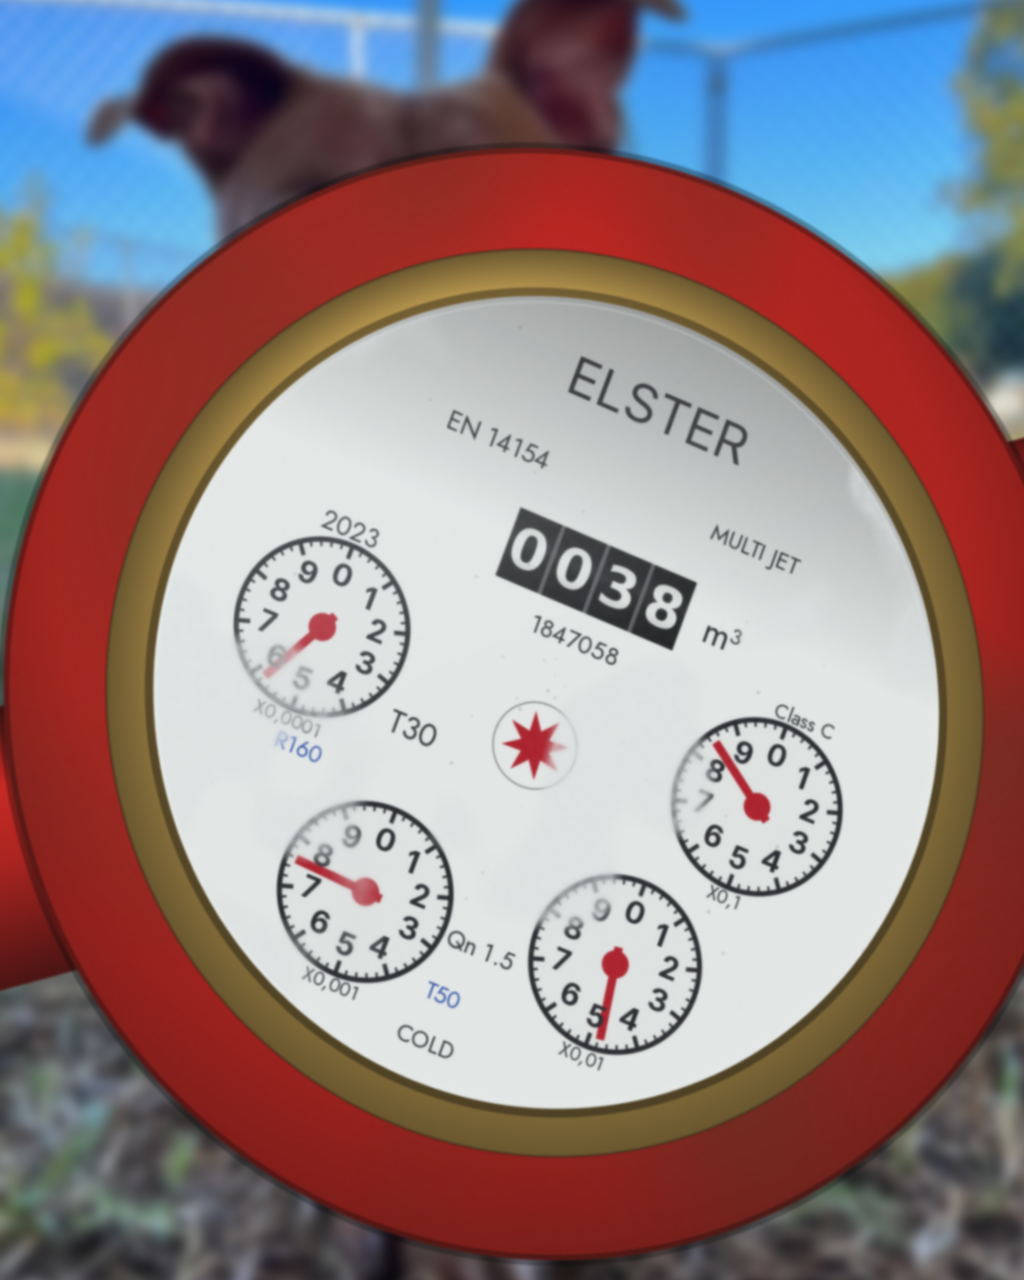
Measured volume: 38.8475 m³
